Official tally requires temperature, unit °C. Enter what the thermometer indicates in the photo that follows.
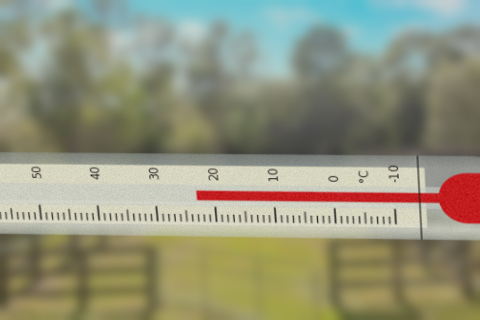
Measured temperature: 23 °C
